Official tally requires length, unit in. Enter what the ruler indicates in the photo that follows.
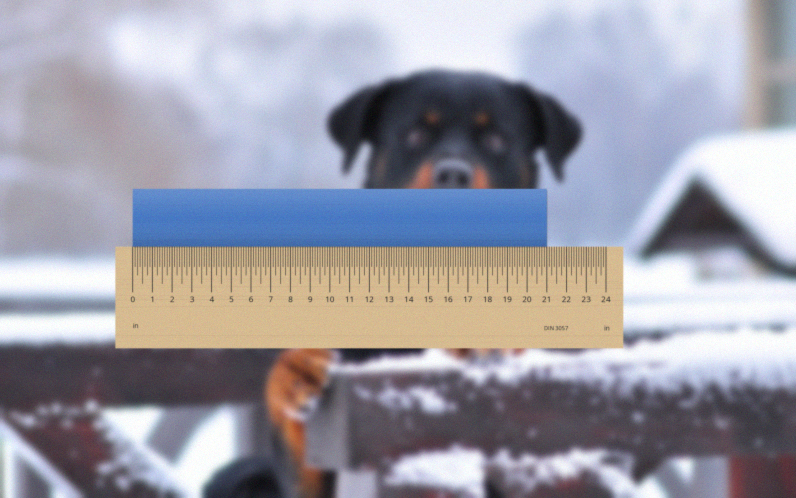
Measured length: 21 in
